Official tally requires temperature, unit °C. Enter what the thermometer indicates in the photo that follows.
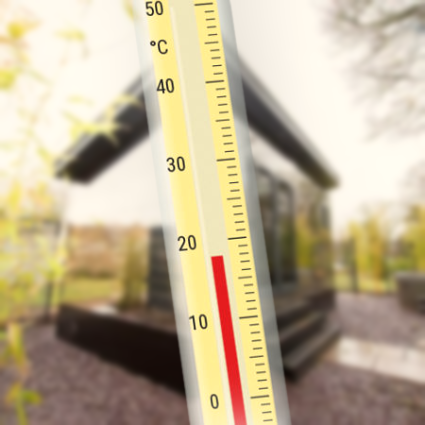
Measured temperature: 18 °C
